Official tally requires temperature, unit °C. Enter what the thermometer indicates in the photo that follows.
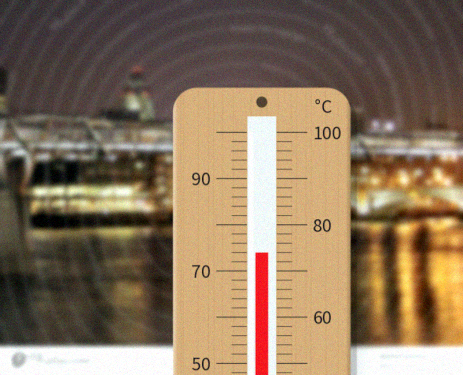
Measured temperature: 74 °C
